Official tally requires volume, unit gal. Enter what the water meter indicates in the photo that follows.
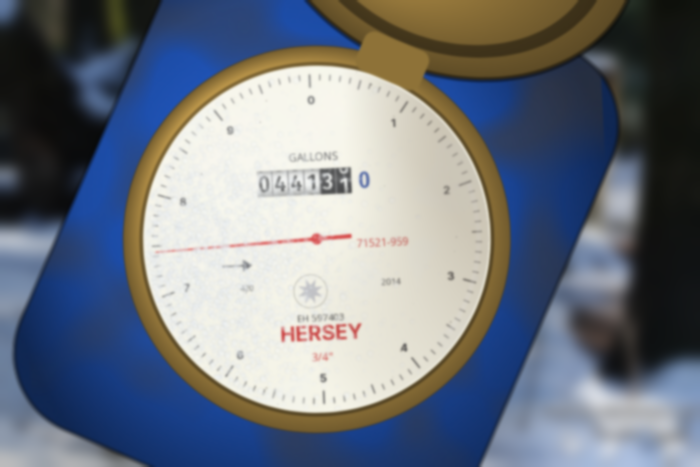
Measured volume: 441307.4 gal
